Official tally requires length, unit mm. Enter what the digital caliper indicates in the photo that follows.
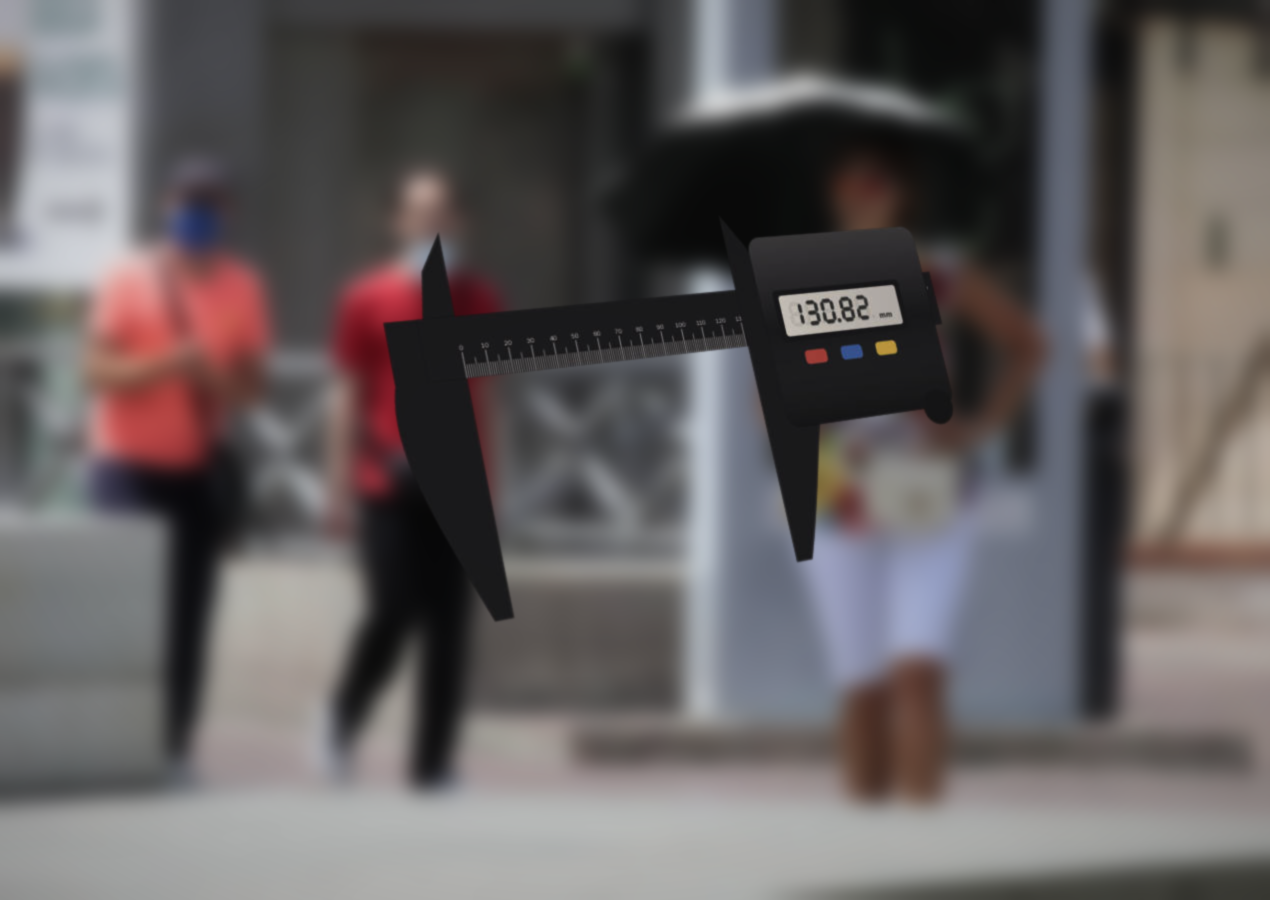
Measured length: 130.82 mm
